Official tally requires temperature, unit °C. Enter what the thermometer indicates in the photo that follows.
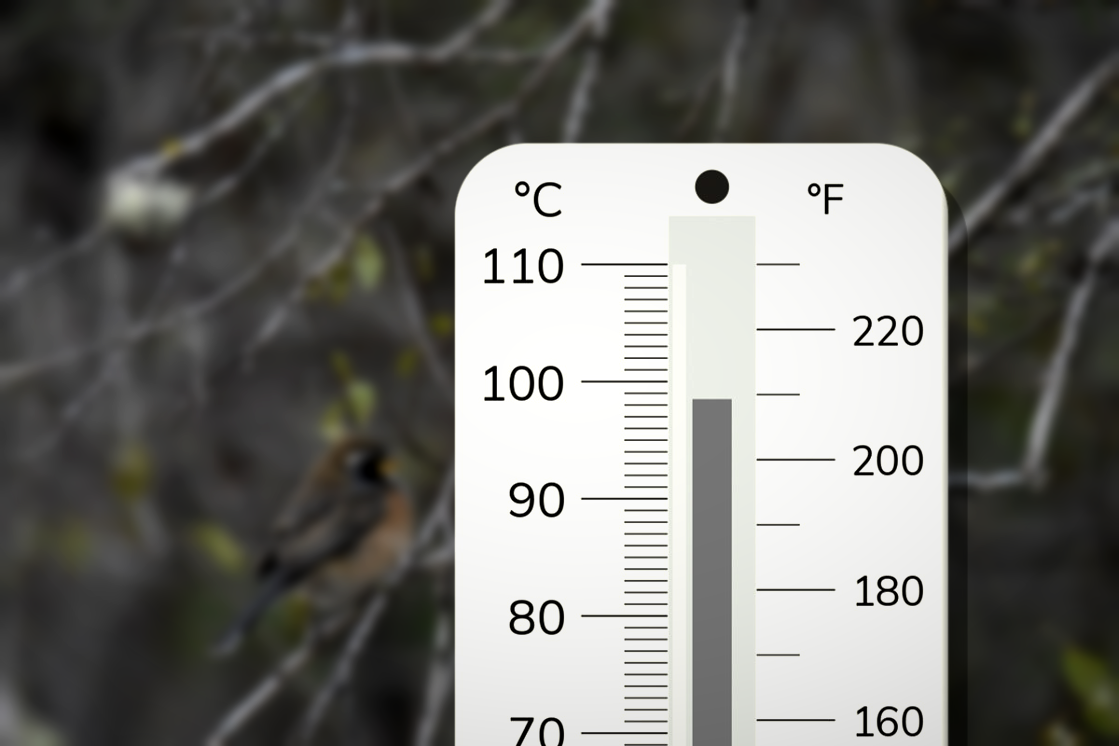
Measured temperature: 98.5 °C
